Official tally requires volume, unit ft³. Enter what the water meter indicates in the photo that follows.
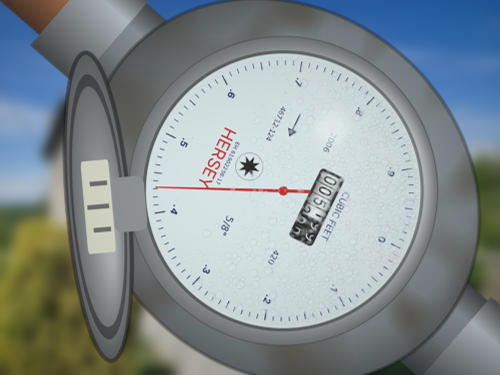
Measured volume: 5199.43 ft³
